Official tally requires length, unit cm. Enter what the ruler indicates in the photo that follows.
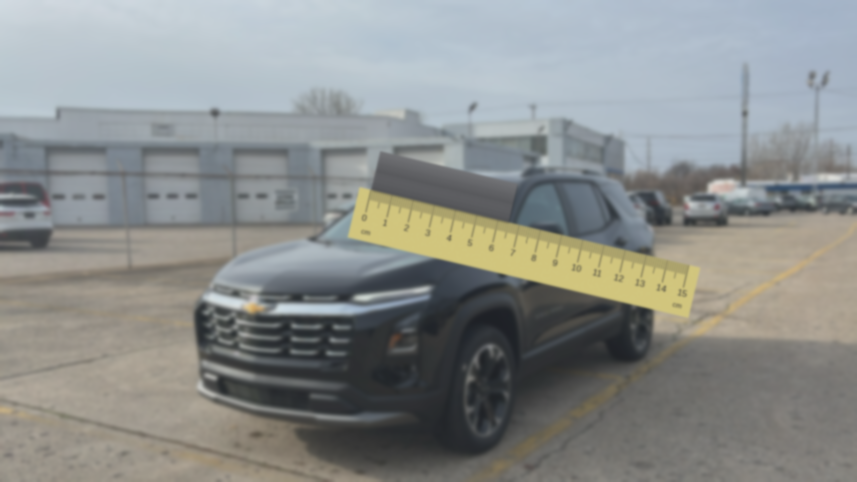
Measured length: 6.5 cm
